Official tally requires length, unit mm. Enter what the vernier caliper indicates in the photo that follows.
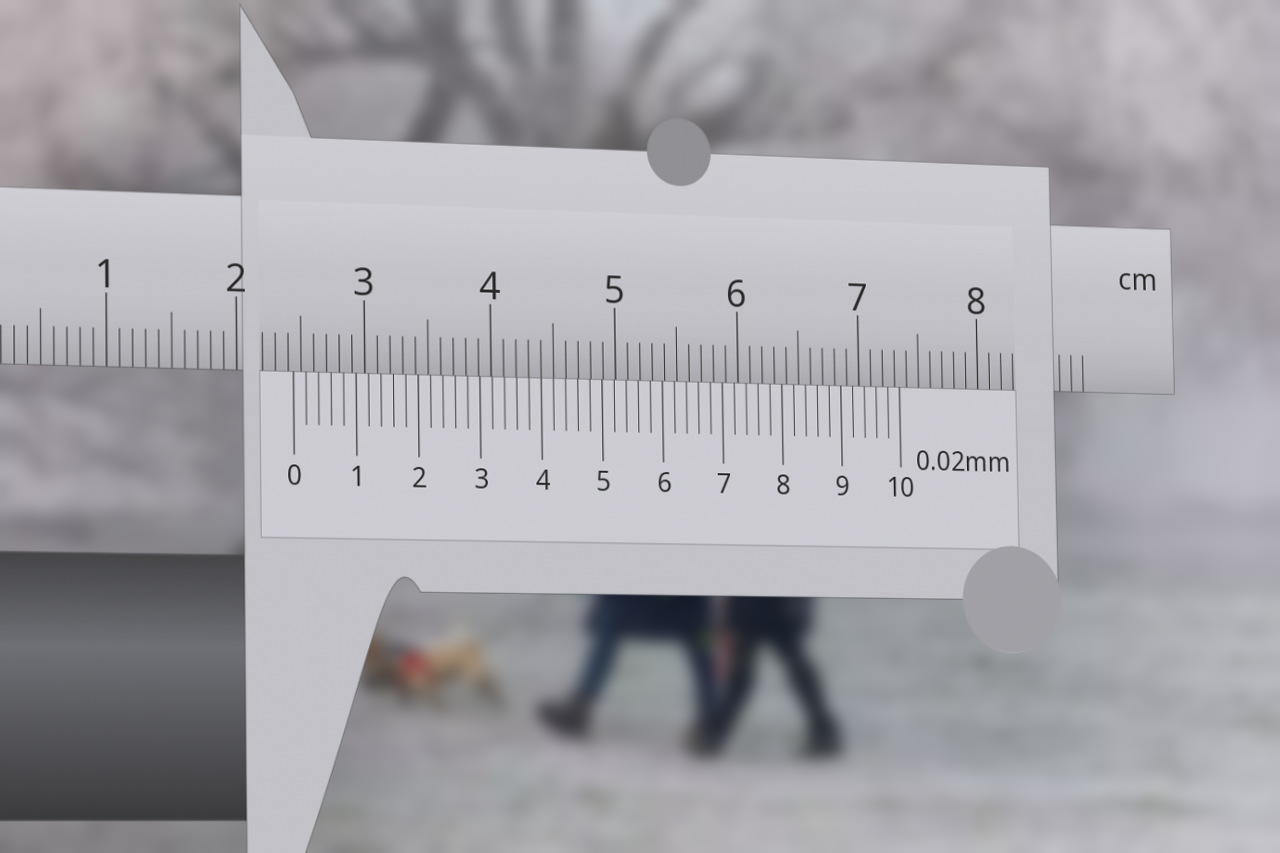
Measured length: 24.4 mm
